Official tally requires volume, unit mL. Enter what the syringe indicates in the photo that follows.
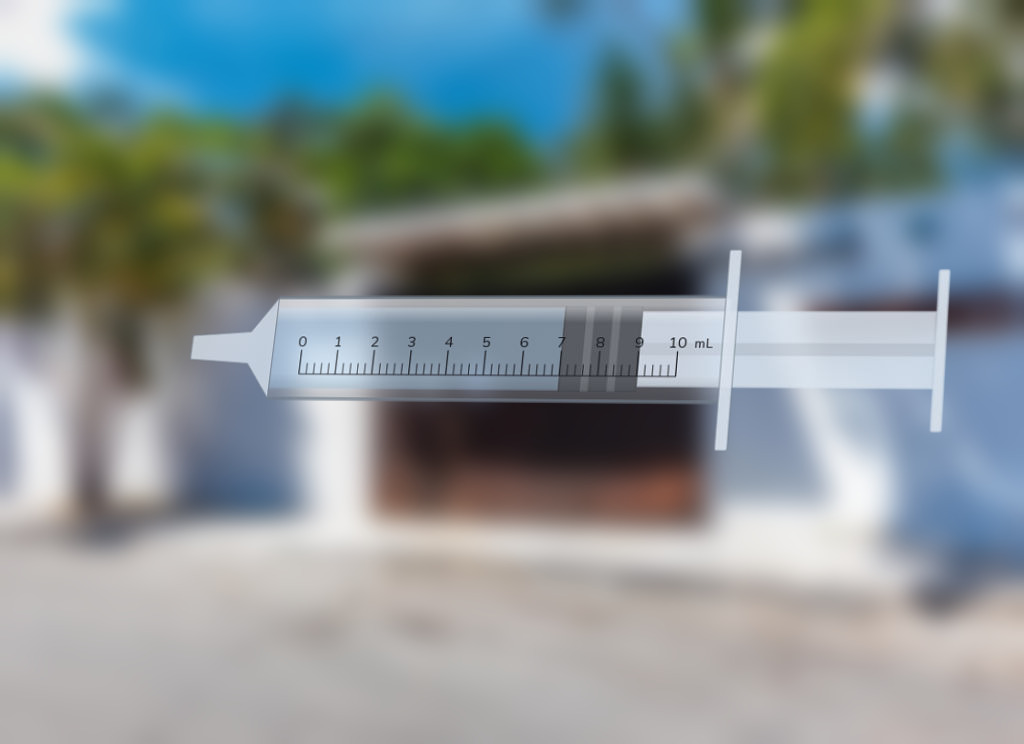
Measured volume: 7 mL
